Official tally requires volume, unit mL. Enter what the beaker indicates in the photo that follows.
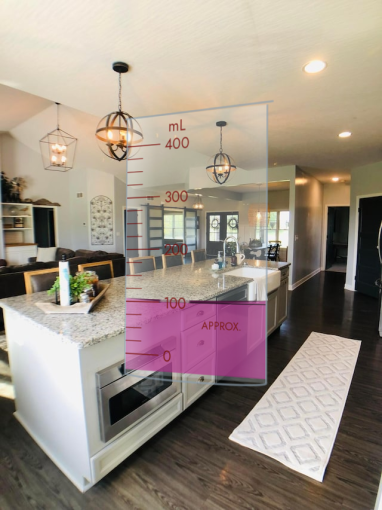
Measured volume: 100 mL
